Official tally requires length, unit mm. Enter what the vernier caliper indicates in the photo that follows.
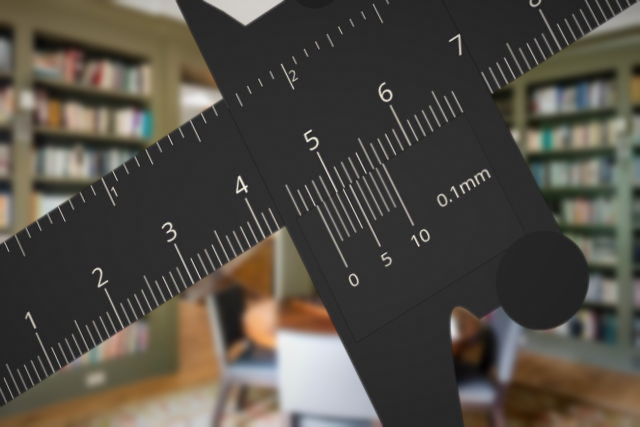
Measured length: 47.2 mm
